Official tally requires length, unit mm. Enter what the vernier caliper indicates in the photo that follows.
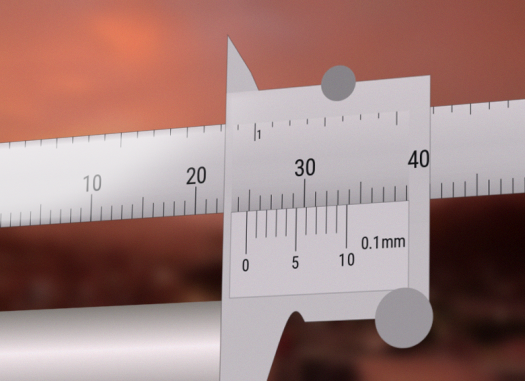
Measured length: 24.8 mm
